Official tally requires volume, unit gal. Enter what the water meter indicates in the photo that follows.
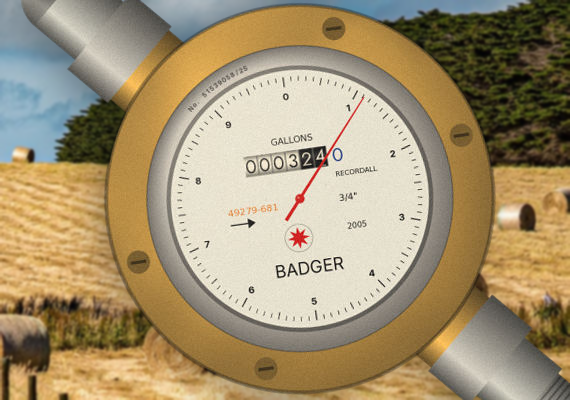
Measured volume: 3241.1 gal
